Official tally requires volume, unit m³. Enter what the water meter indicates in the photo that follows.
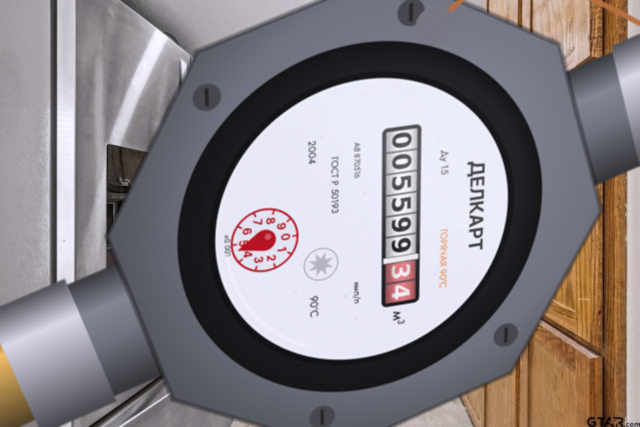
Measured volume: 5599.344 m³
